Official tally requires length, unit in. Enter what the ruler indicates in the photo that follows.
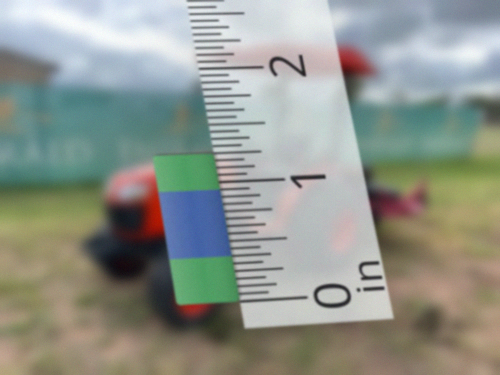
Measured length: 1.25 in
